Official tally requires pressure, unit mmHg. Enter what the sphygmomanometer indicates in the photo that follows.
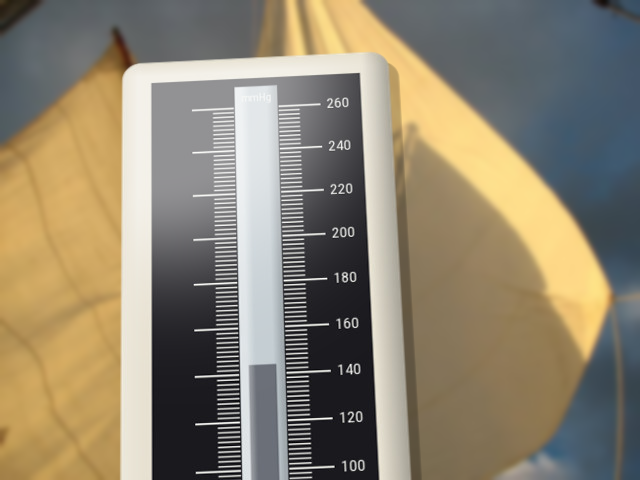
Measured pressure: 144 mmHg
